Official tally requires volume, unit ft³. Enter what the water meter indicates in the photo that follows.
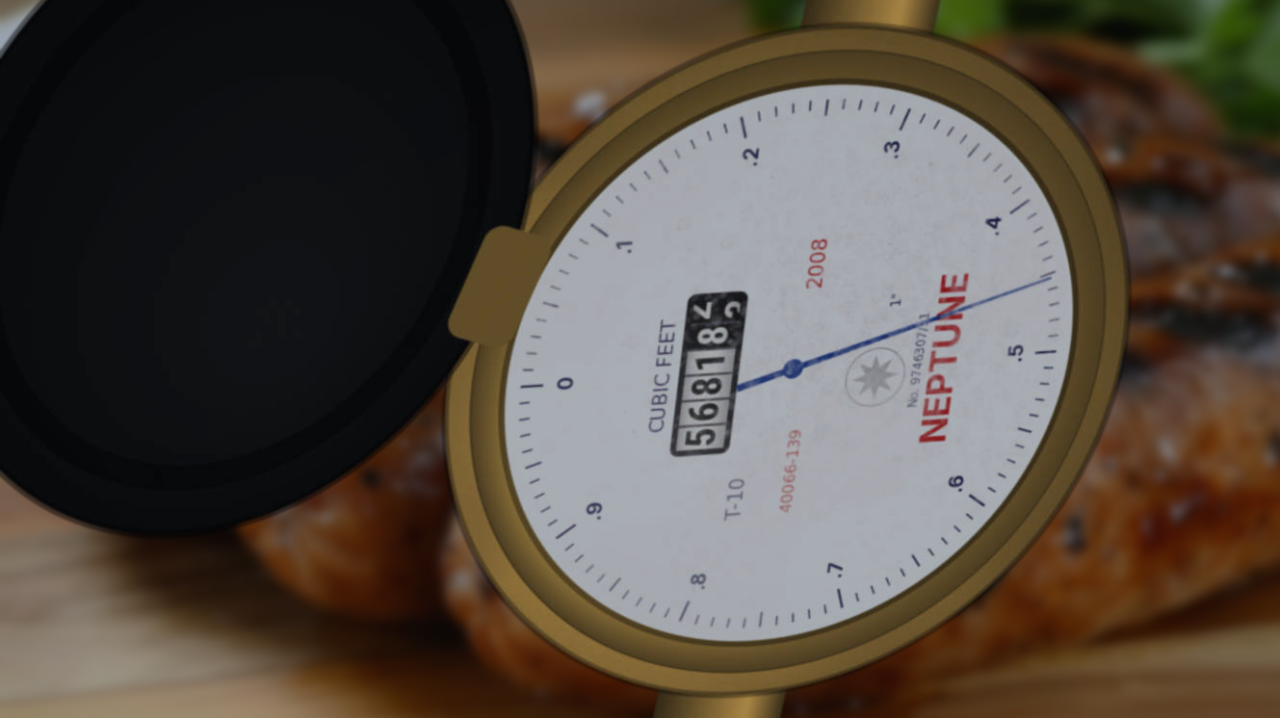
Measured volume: 568182.45 ft³
